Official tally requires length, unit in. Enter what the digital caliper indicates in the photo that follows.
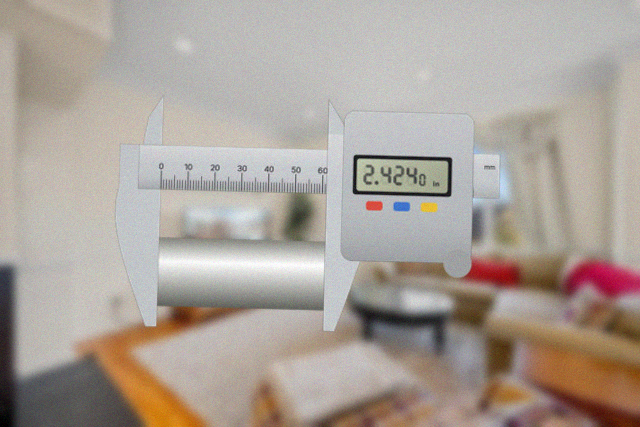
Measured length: 2.4240 in
